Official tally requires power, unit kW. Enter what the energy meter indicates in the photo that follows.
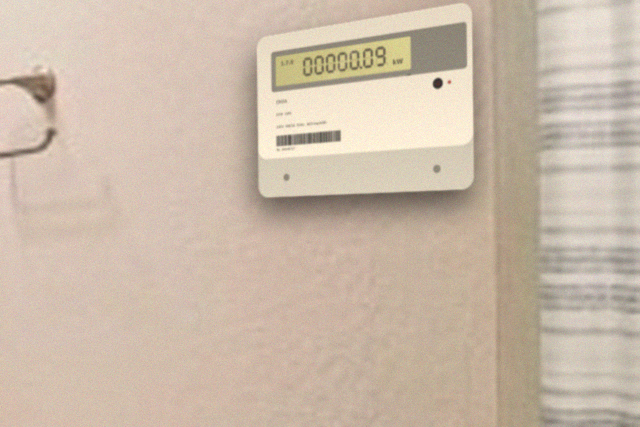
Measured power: 0.09 kW
